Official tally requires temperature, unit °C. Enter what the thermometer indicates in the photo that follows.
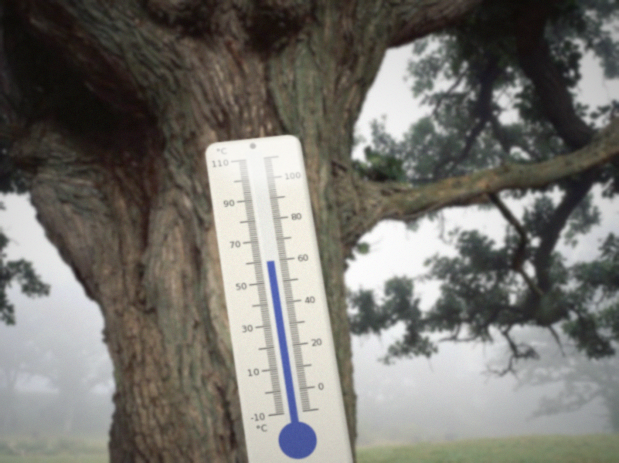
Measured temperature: 60 °C
